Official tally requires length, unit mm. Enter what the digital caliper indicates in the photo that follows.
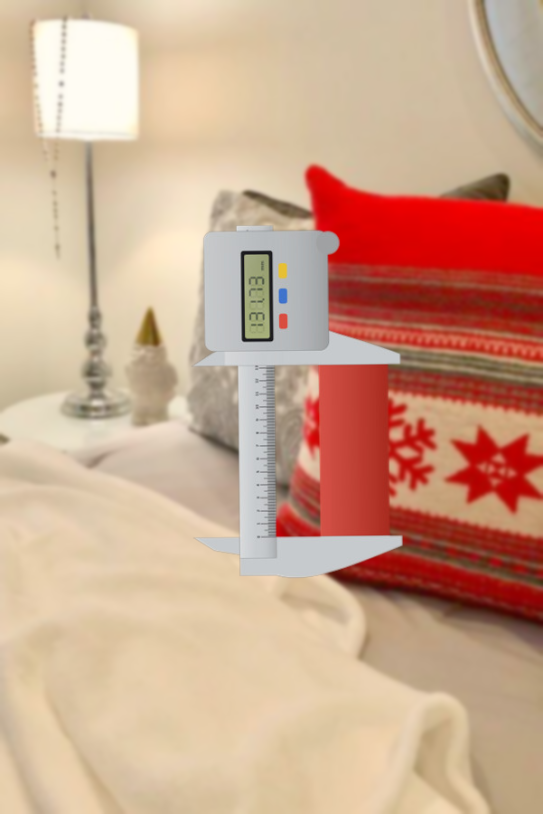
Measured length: 131.73 mm
